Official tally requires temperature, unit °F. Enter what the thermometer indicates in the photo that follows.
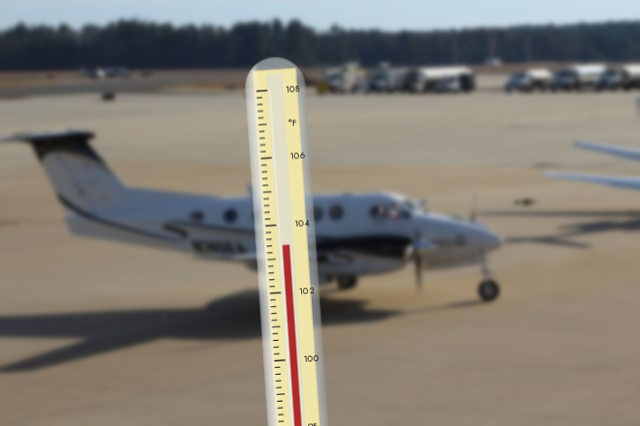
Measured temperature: 103.4 °F
